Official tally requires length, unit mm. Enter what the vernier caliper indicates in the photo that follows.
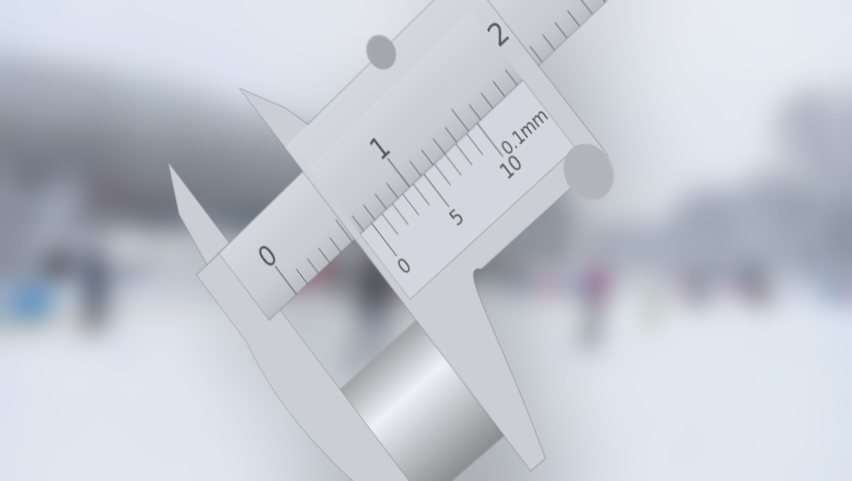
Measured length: 6.7 mm
